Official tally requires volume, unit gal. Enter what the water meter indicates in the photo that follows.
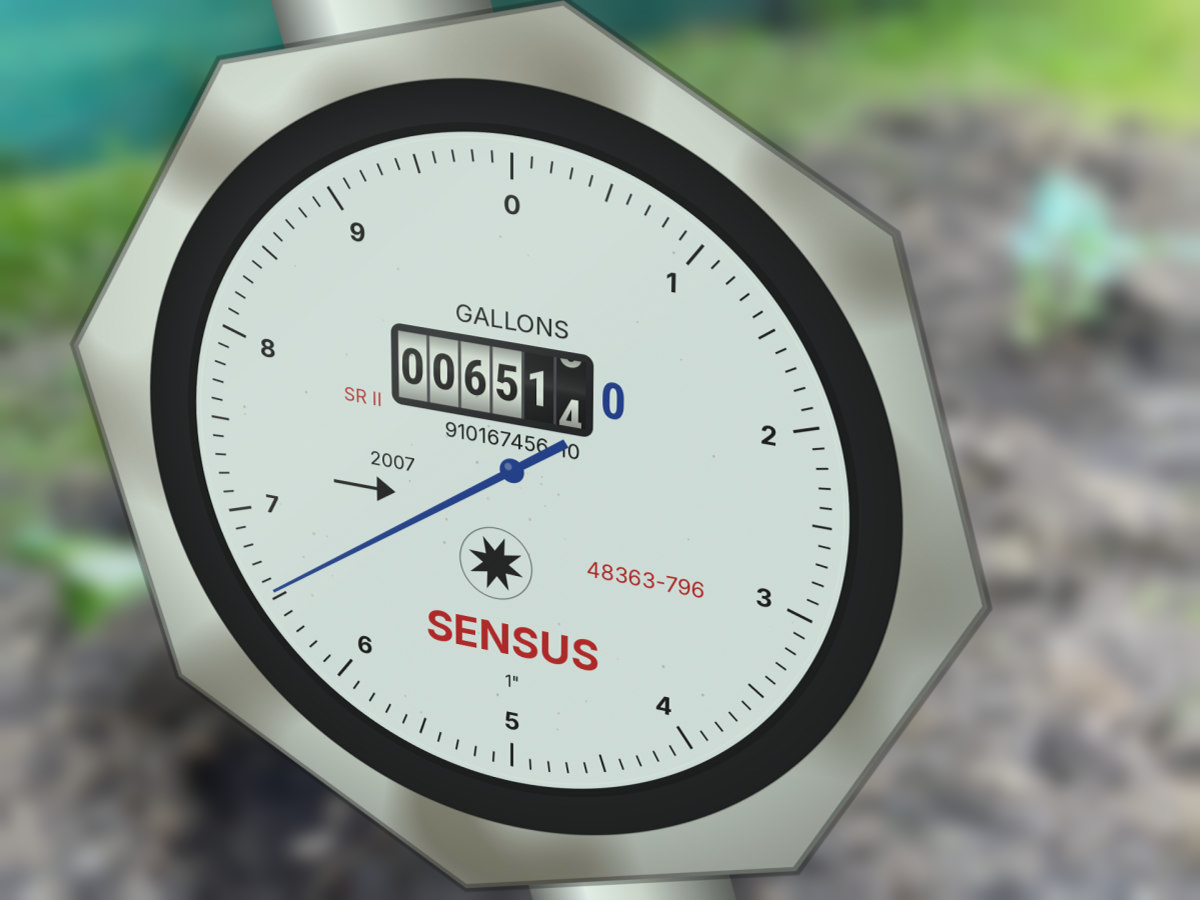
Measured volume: 65136.5 gal
